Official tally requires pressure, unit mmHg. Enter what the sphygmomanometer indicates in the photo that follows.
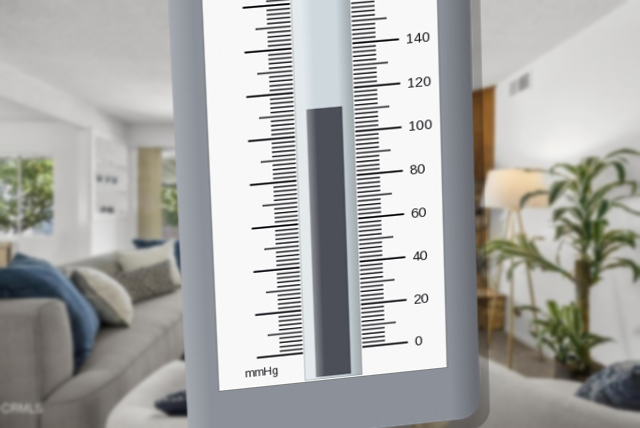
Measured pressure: 112 mmHg
